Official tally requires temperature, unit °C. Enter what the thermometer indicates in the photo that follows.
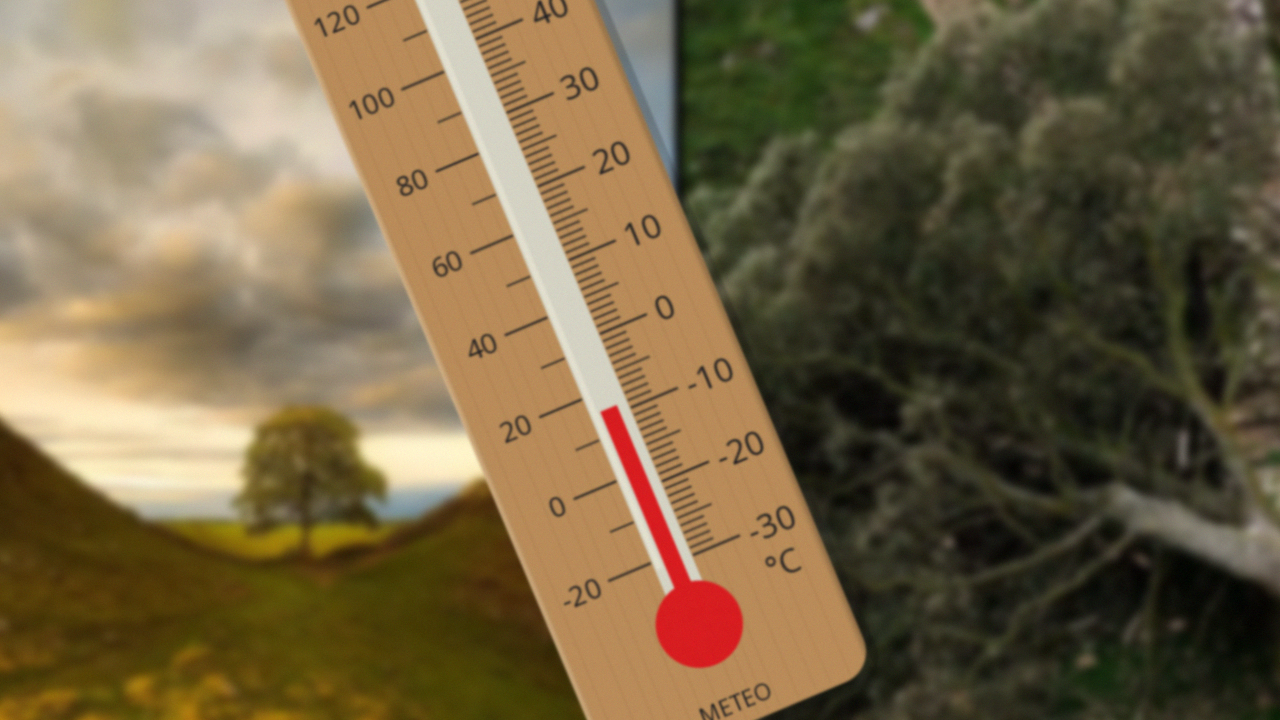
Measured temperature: -9 °C
